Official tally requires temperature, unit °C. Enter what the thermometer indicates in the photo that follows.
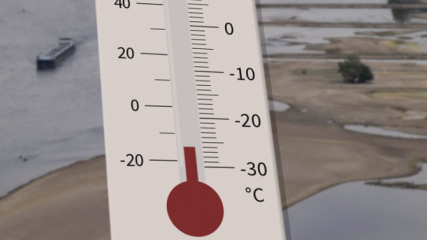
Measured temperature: -26 °C
